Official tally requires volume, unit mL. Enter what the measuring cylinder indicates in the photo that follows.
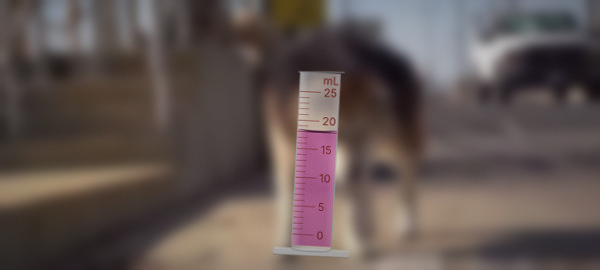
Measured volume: 18 mL
